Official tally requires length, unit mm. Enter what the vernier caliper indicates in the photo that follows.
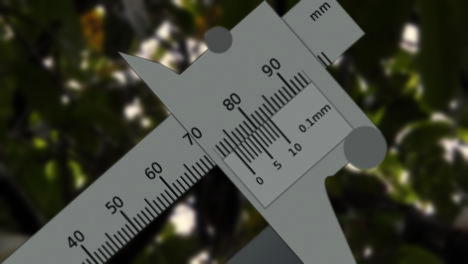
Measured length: 74.0 mm
